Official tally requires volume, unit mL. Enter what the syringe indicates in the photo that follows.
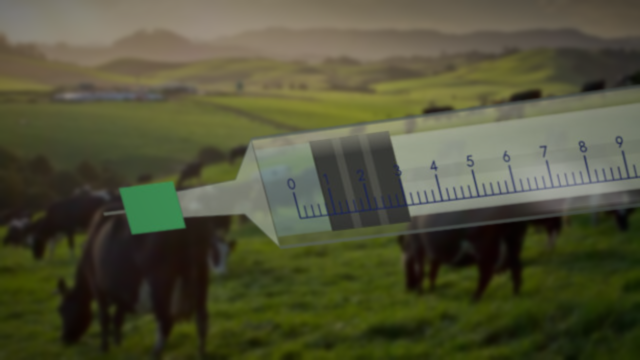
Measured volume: 0.8 mL
